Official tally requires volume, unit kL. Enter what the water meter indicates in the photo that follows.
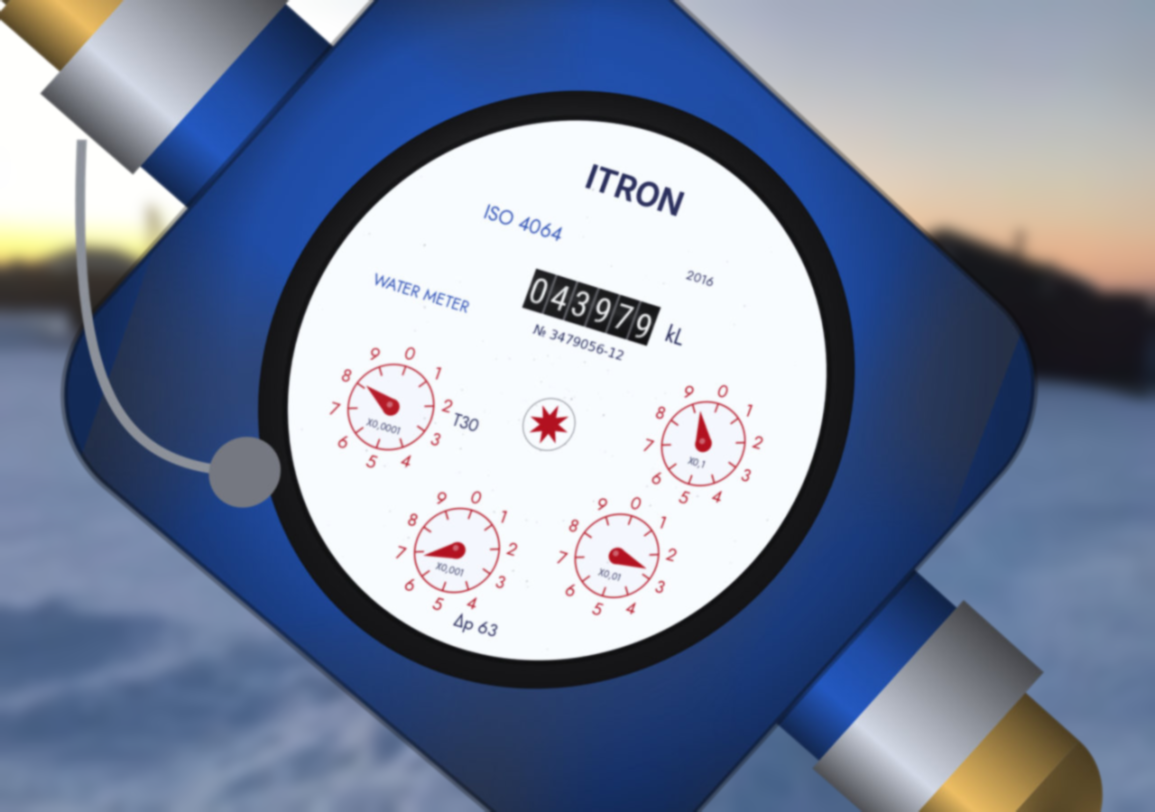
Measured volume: 43978.9268 kL
